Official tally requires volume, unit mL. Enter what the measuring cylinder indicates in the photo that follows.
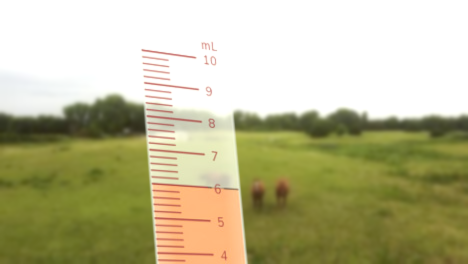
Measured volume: 6 mL
